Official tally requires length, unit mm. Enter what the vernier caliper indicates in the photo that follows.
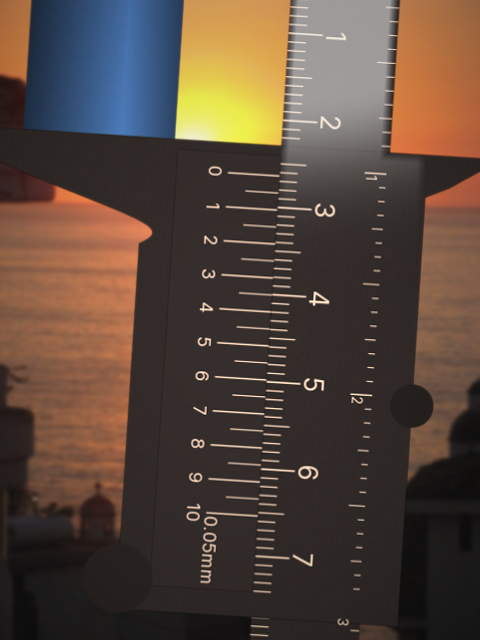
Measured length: 26.4 mm
